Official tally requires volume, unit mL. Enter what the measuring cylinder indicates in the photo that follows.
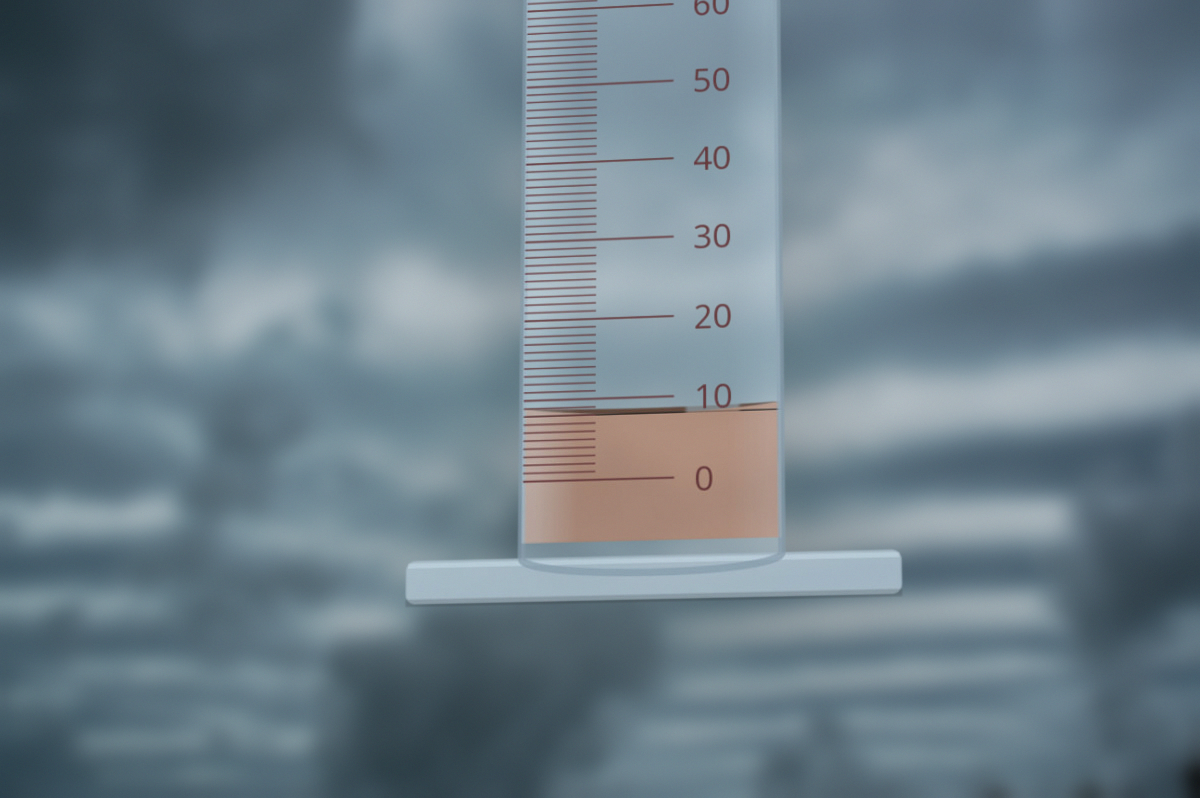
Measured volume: 8 mL
